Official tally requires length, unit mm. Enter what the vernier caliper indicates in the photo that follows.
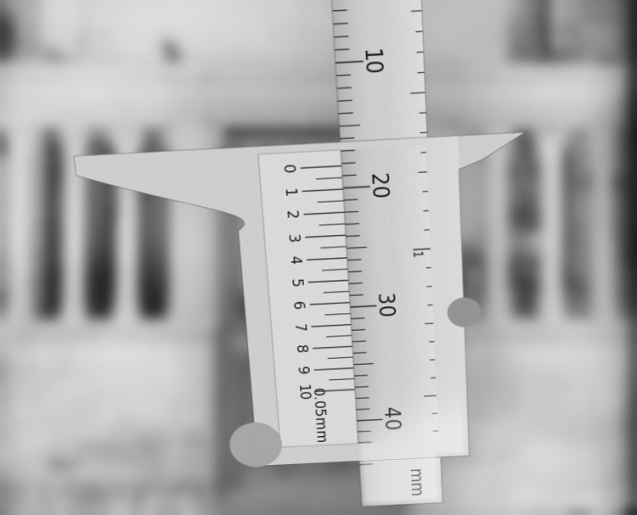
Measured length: 18.2 mm
